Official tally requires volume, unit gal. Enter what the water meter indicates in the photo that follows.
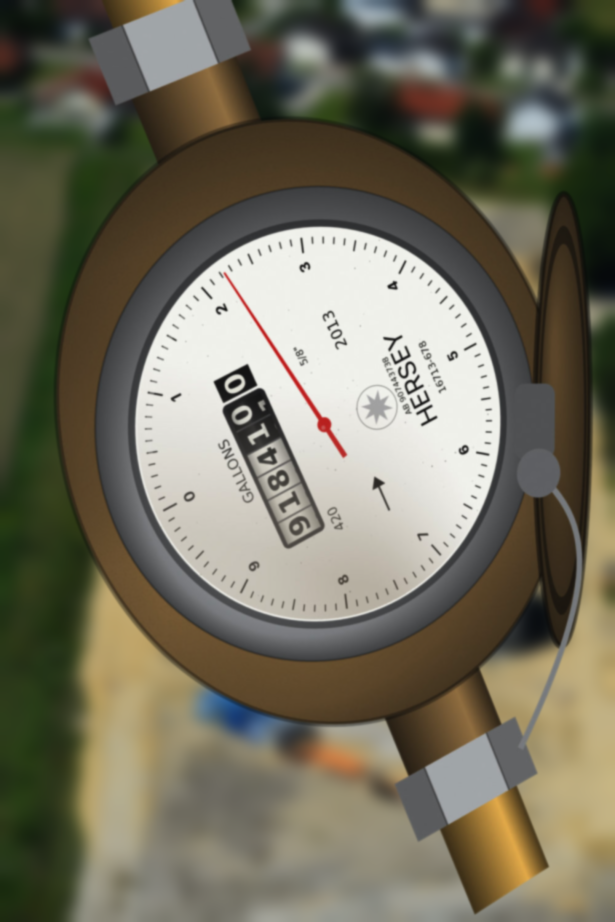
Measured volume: 9184102.2 gal
